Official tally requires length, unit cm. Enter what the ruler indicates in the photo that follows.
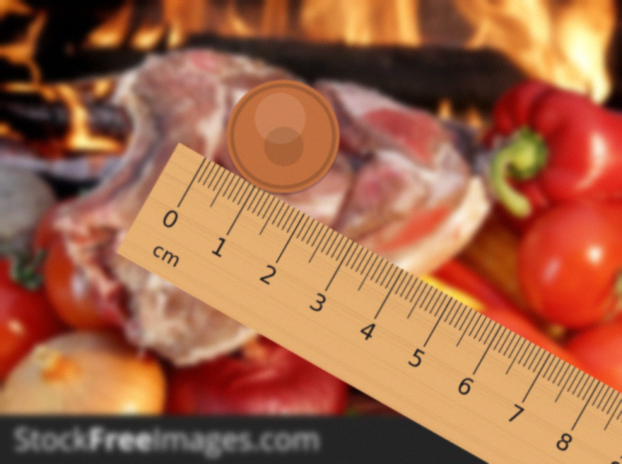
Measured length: 2 cm
